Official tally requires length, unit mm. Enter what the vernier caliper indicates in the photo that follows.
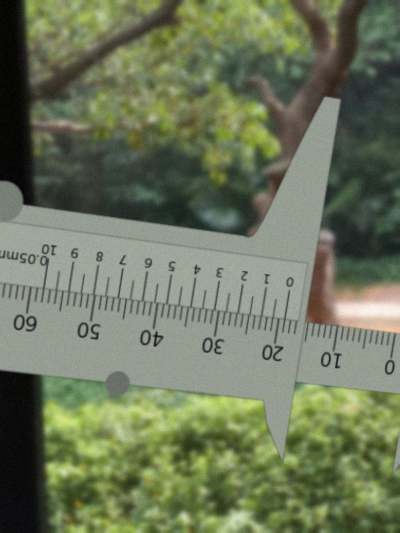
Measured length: 19.0 mm
